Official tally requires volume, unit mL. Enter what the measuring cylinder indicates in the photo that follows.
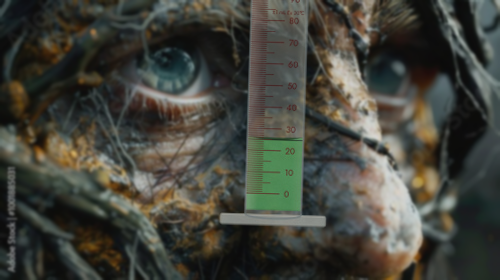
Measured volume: 25 mL
